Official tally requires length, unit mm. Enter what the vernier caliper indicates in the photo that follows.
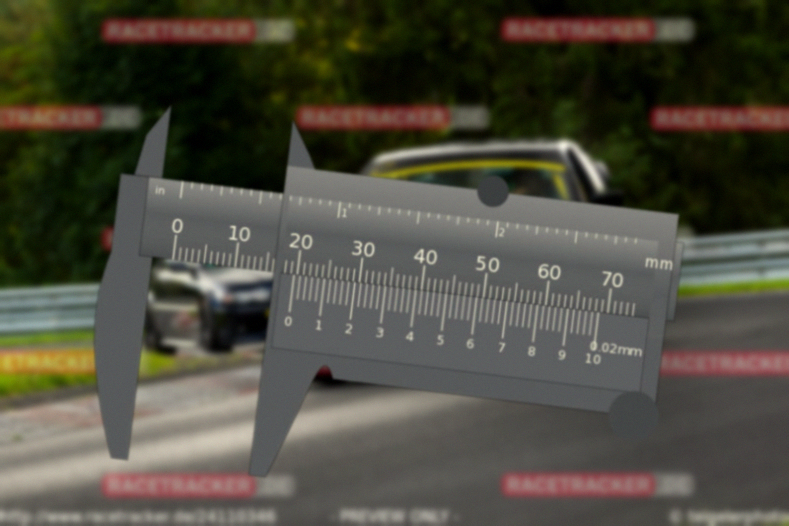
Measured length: 19.5 mm
